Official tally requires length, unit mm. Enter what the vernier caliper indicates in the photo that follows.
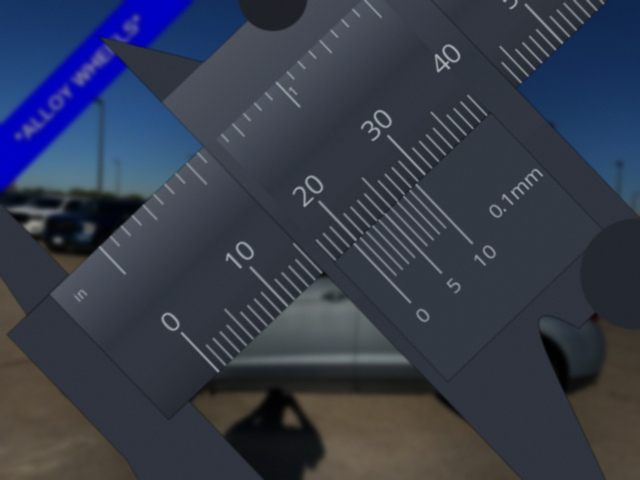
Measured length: 19.6 mm
